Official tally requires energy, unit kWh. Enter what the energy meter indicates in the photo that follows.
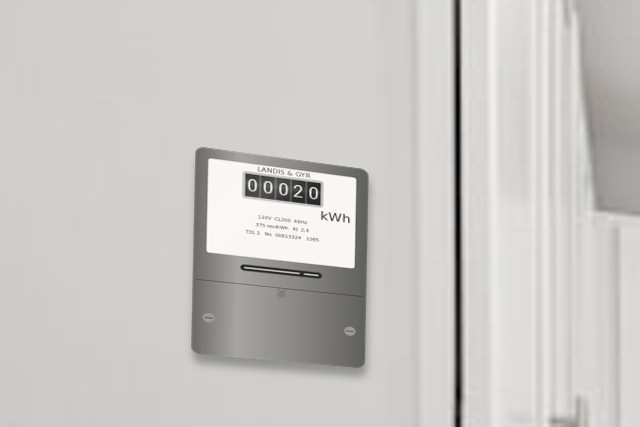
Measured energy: 20 kWh
